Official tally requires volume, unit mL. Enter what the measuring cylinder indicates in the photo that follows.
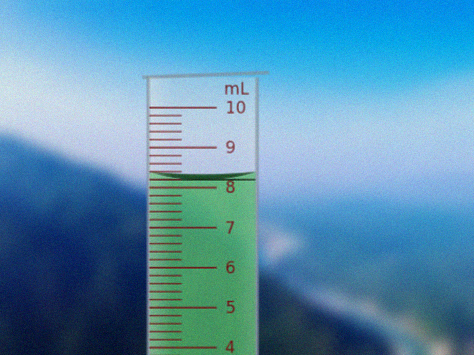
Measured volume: 8.2 mL
